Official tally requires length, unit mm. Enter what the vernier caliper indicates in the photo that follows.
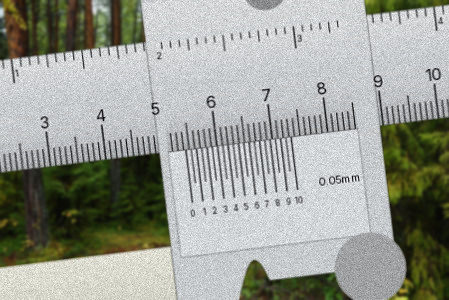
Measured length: 54.4 mm
